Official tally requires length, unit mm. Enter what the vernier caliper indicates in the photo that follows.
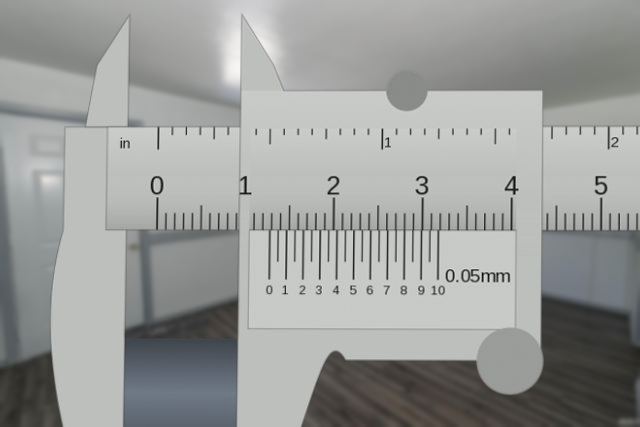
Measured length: 12.8 mm
